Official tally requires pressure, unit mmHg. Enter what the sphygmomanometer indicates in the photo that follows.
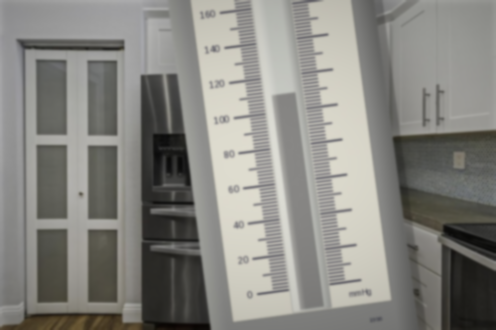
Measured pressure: 110 mmHg
